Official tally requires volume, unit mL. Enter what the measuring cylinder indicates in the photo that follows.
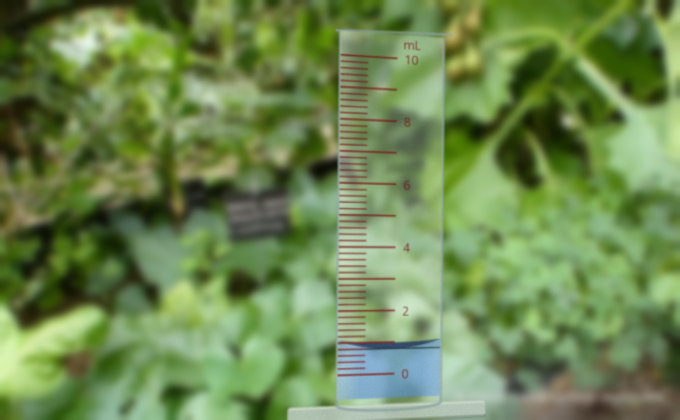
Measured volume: 0.8 mL
